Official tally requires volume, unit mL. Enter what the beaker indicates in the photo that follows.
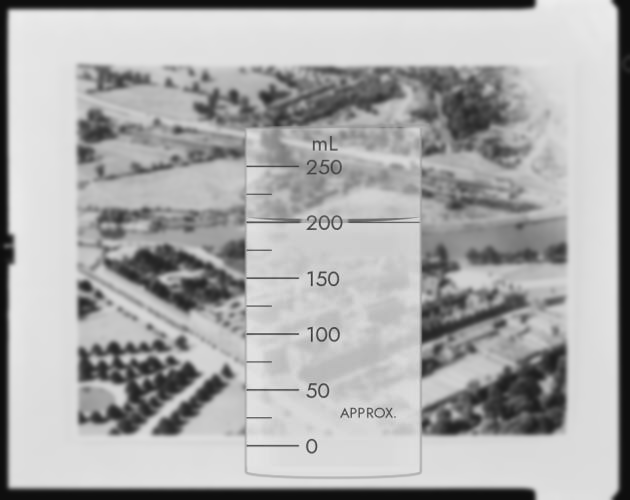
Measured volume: 200 mL
